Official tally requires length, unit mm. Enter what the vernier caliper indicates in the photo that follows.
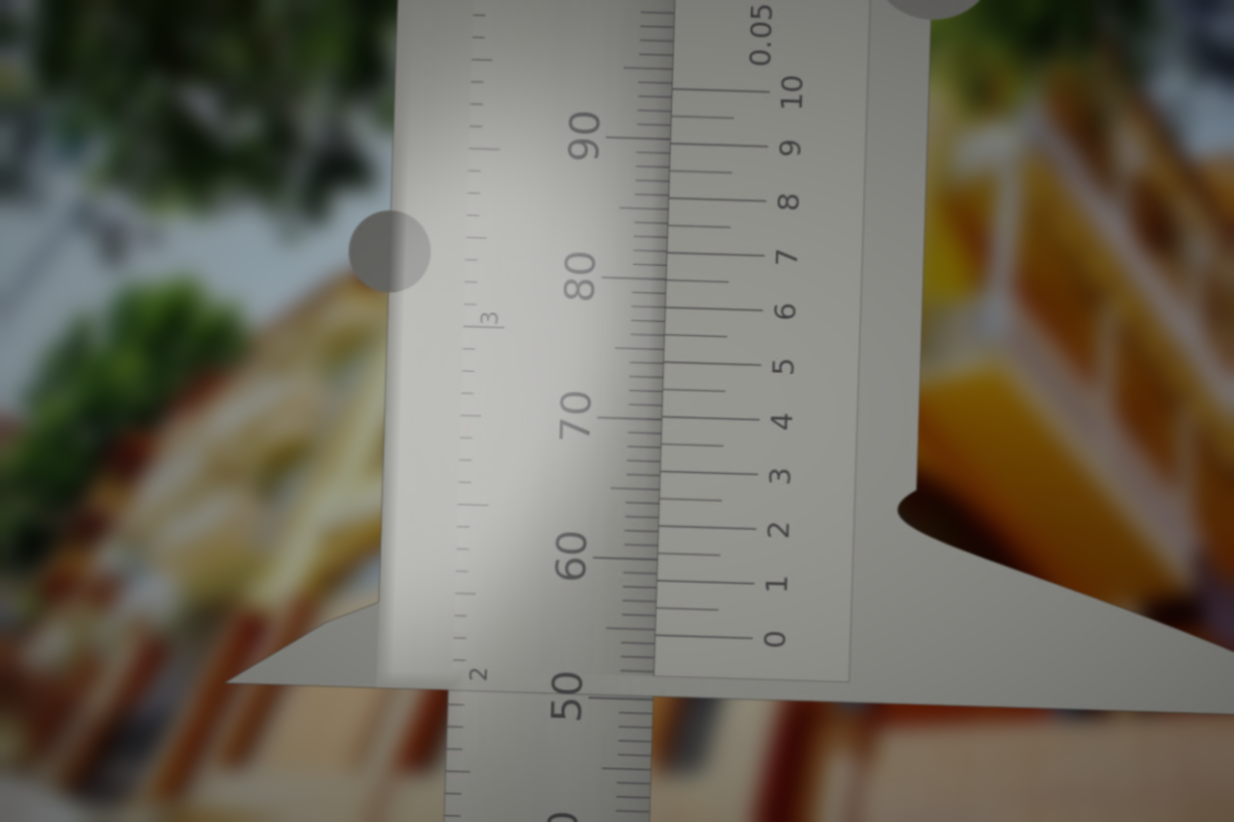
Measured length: 54.6 mm
